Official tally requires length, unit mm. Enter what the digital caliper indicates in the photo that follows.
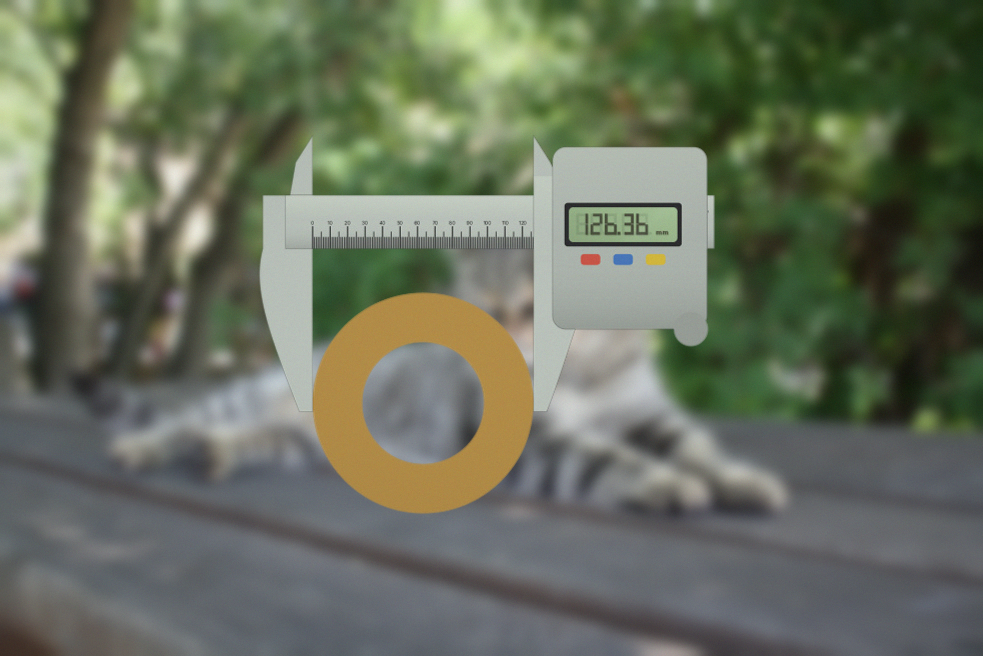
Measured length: 126.36 mm
